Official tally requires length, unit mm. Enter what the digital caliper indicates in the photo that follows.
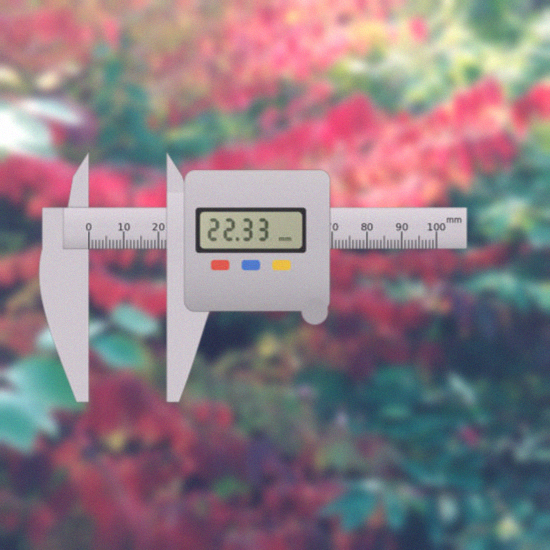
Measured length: 22.33 mm
